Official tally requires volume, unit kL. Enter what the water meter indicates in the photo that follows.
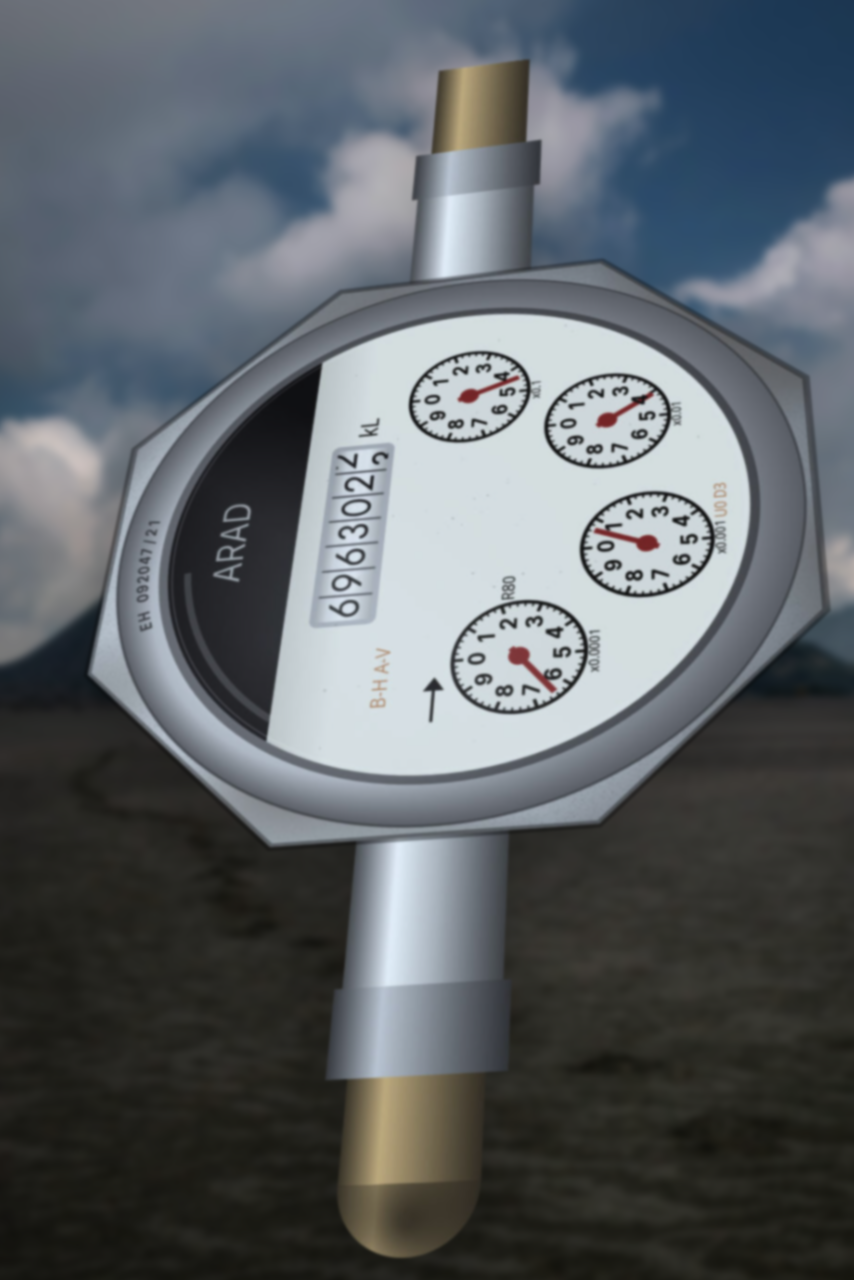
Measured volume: 6963022.4406 kL
